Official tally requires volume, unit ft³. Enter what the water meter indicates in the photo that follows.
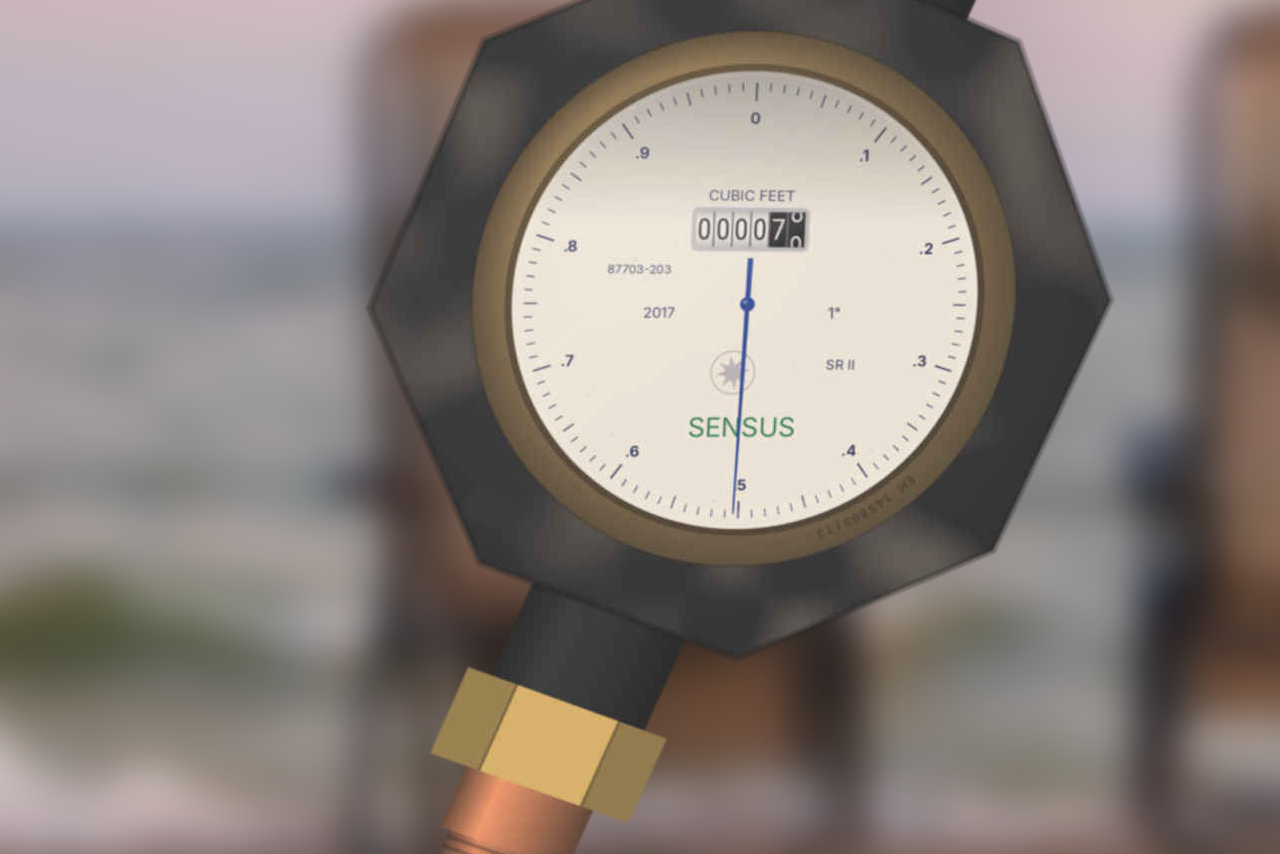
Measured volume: 78.50 ft³
